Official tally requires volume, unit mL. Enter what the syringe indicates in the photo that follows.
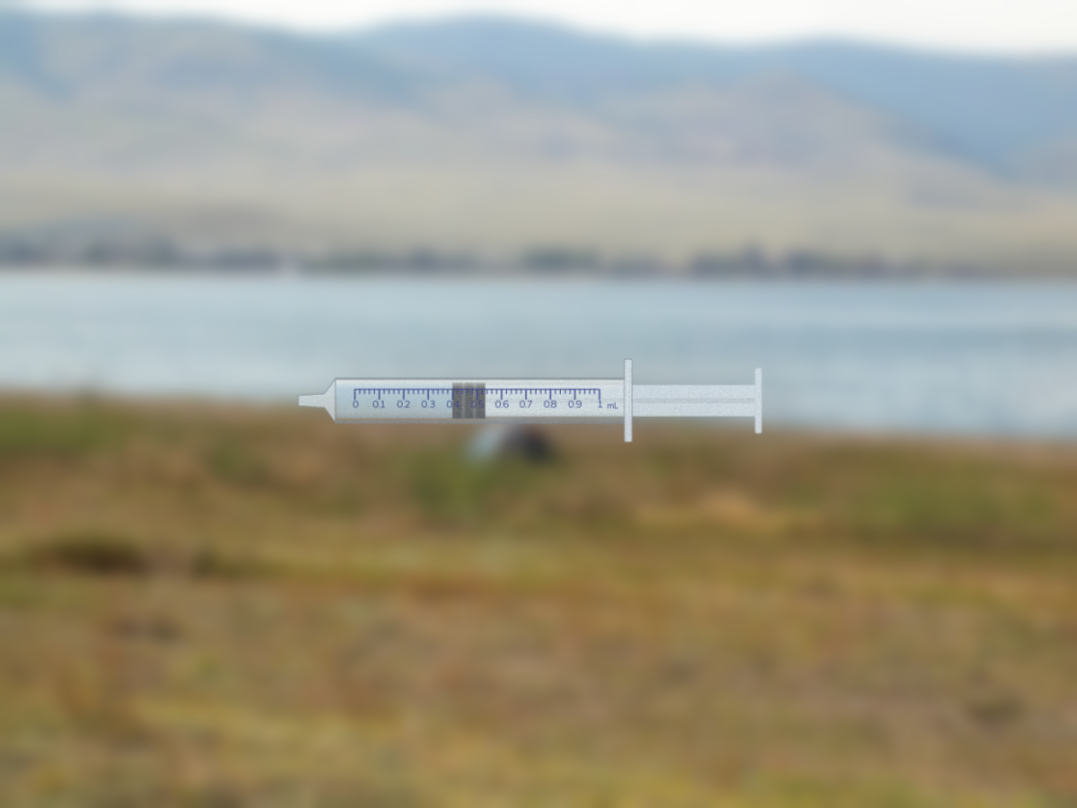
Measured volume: 0.4 mL
